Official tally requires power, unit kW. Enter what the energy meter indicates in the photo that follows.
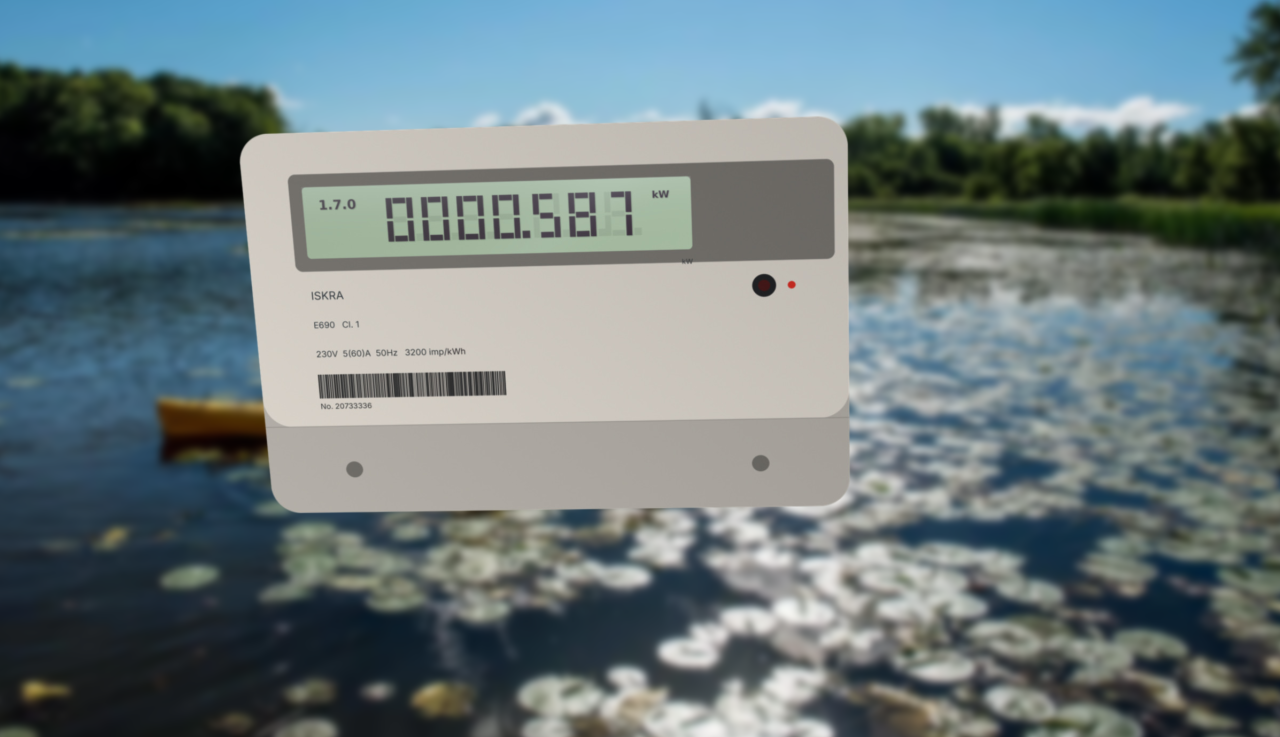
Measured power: 0.587 kW
